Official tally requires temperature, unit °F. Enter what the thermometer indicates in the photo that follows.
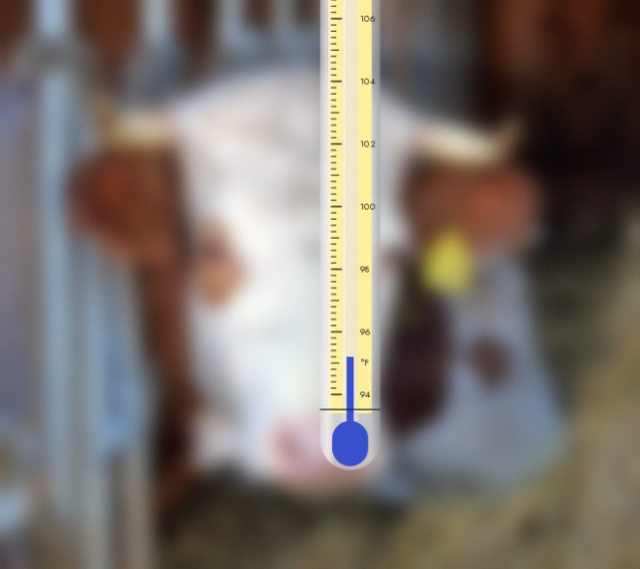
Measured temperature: 95.2 °F
